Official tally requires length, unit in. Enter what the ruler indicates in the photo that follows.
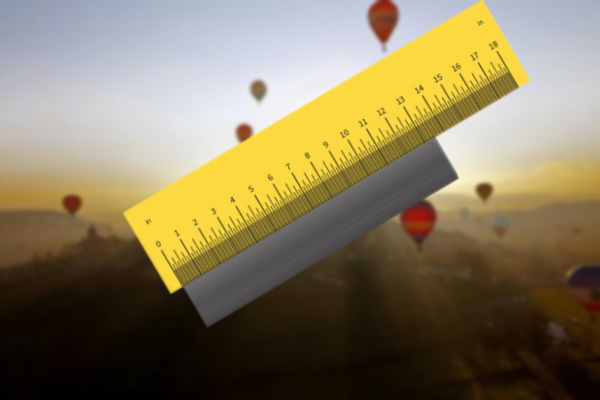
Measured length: 13.5 in
